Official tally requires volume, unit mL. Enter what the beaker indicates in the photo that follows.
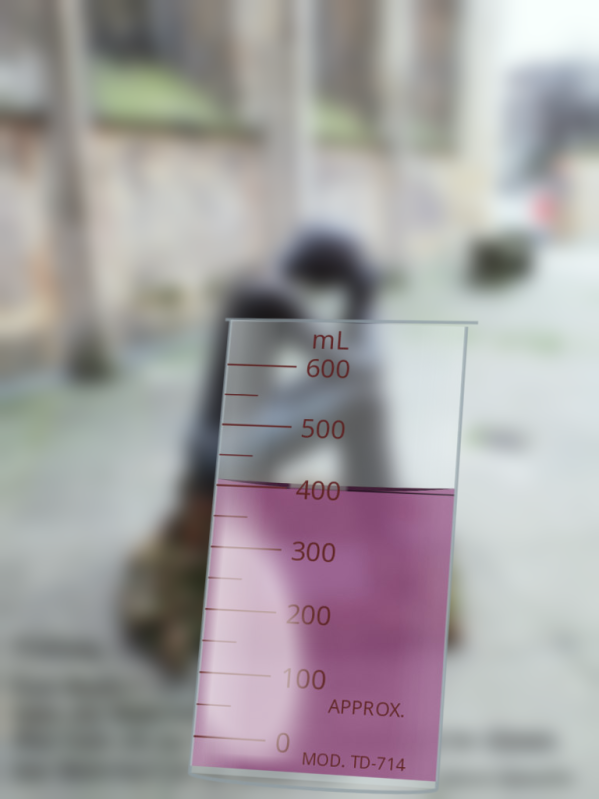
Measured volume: 400 mL
